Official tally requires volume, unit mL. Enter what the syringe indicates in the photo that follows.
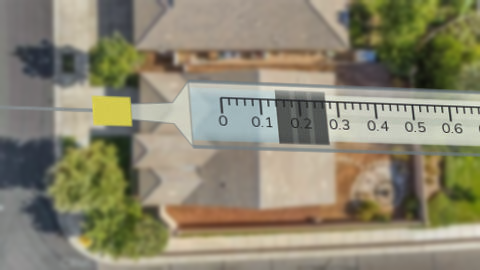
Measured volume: 0.14 mL
